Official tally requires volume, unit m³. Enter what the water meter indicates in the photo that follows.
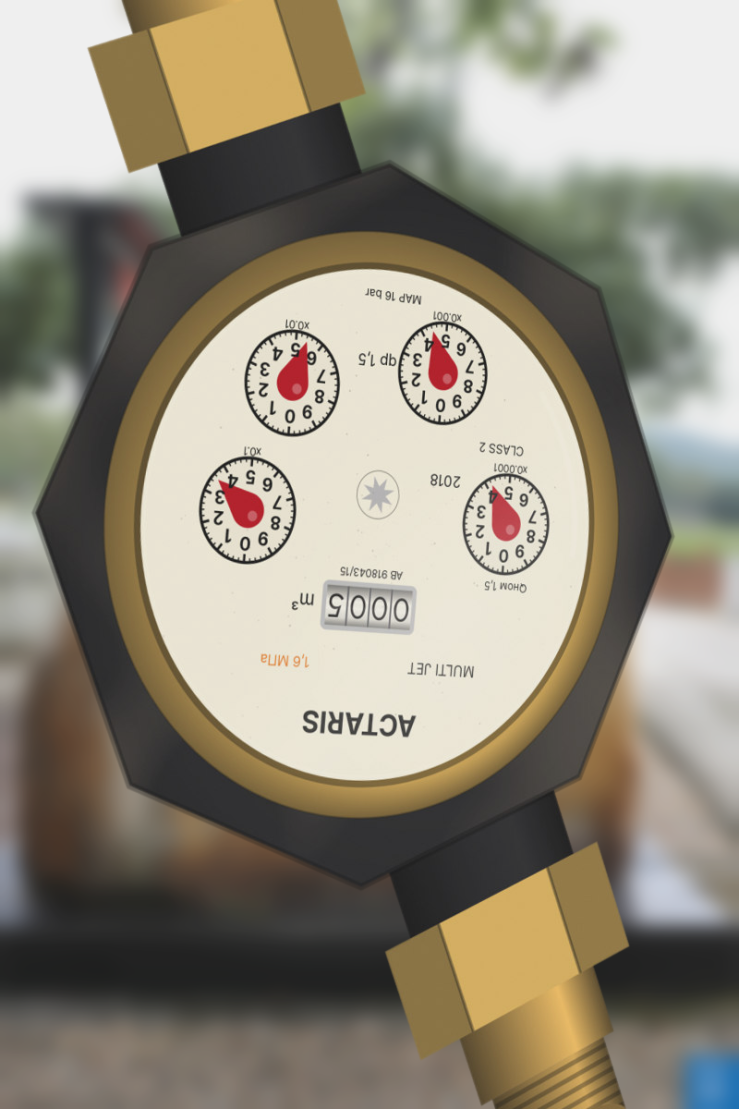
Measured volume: 5.3544 m³
